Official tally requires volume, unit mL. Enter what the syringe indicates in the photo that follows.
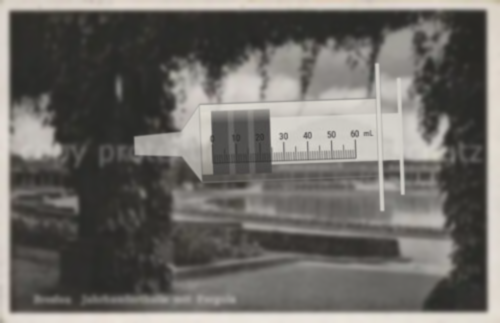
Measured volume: 0 mL
